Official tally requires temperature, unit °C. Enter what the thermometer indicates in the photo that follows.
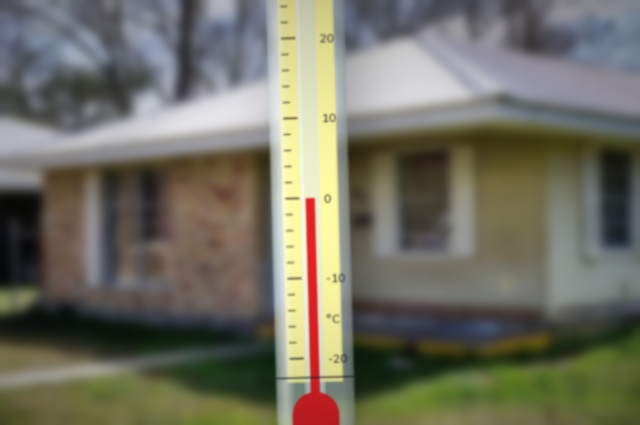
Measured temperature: 0 °C
